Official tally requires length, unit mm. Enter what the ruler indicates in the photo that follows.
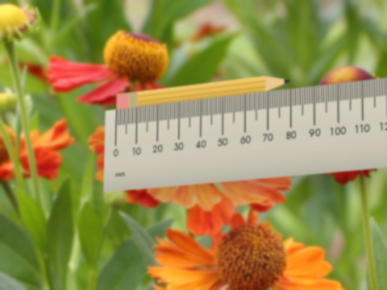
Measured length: 80 mm
